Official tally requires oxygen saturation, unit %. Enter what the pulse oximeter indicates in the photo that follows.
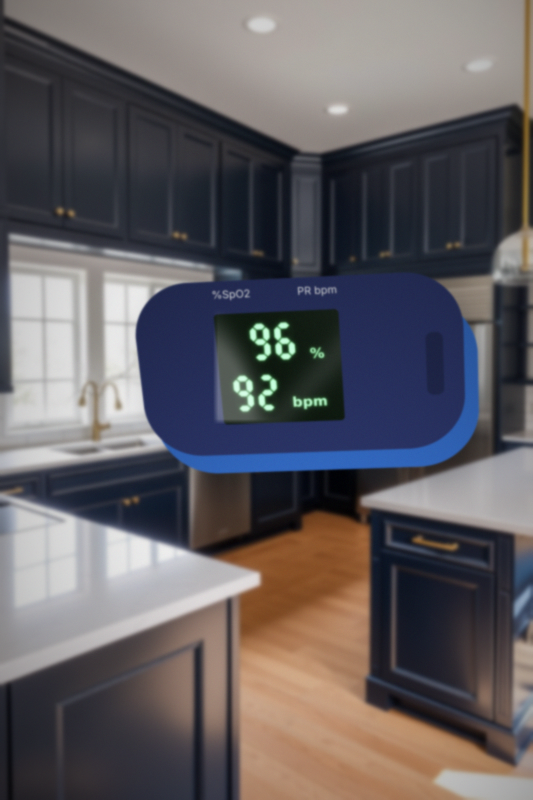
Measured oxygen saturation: 96 %
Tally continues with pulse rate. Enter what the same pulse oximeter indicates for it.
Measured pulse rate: 92 bpm
